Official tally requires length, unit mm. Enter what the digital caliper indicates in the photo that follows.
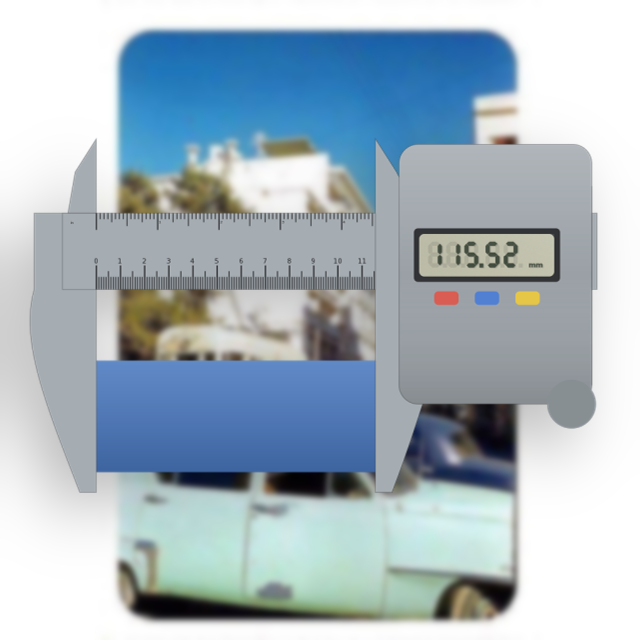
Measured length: 115.52 mm
